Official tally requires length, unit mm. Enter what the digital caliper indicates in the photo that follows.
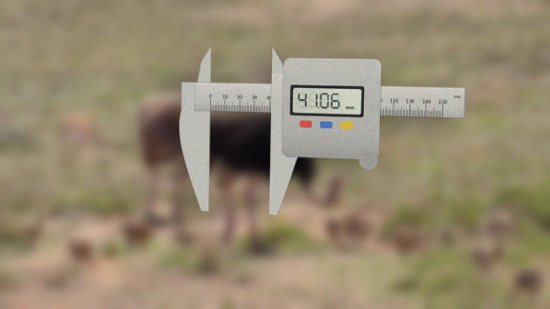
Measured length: 41.06 mm
